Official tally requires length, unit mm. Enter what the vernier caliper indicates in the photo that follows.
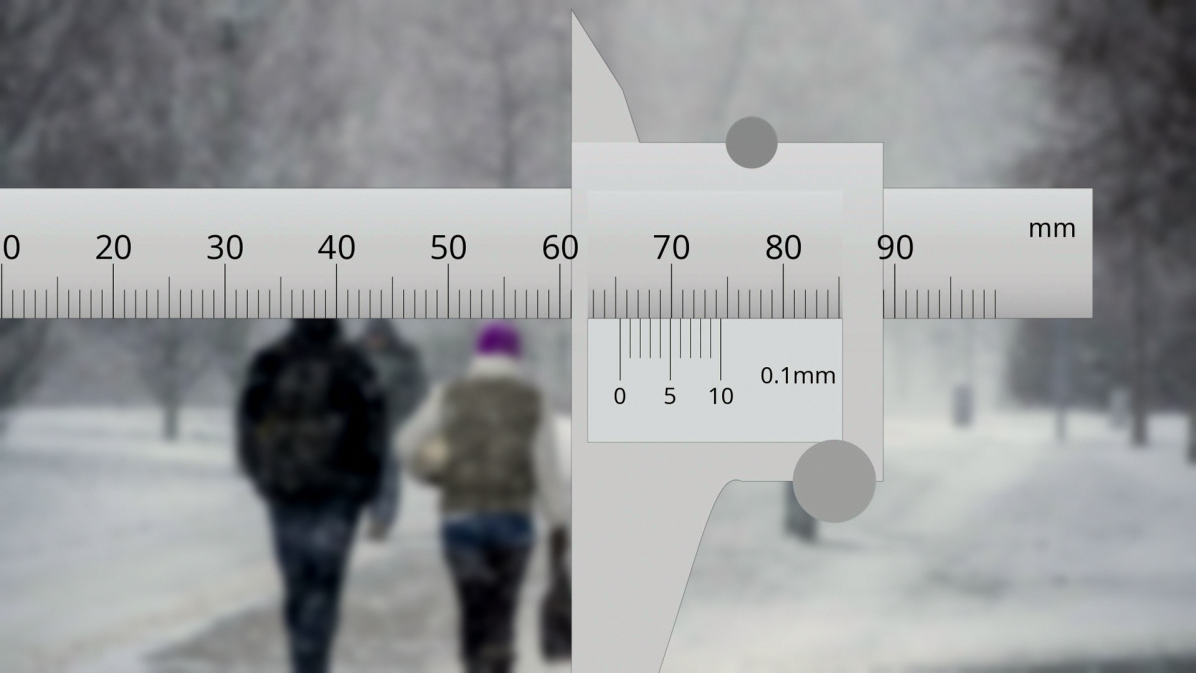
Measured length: 65.4 mm
